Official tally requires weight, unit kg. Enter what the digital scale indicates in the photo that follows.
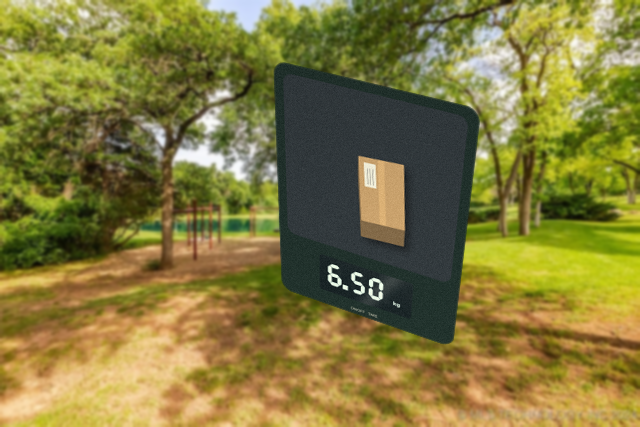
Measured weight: 6.50 kg
